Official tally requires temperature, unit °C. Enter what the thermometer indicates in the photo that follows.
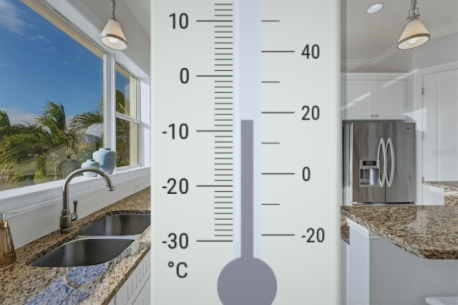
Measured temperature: -8 °C
